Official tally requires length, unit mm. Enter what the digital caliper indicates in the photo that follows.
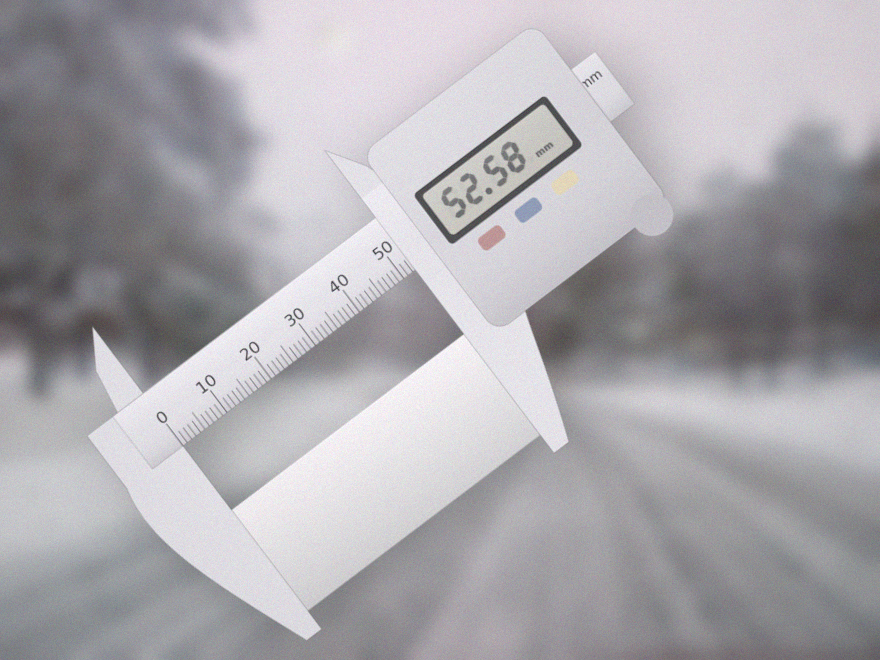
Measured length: 52.58 mm
